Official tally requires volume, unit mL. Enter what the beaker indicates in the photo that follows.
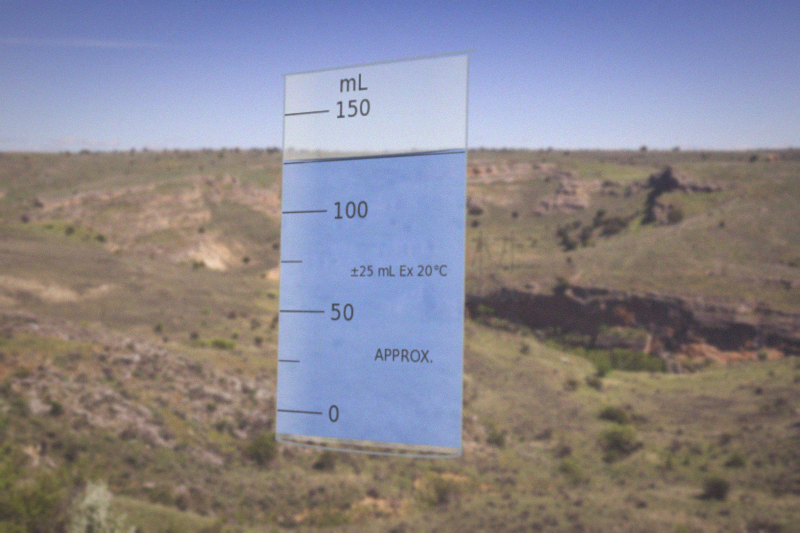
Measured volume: 125 mL
